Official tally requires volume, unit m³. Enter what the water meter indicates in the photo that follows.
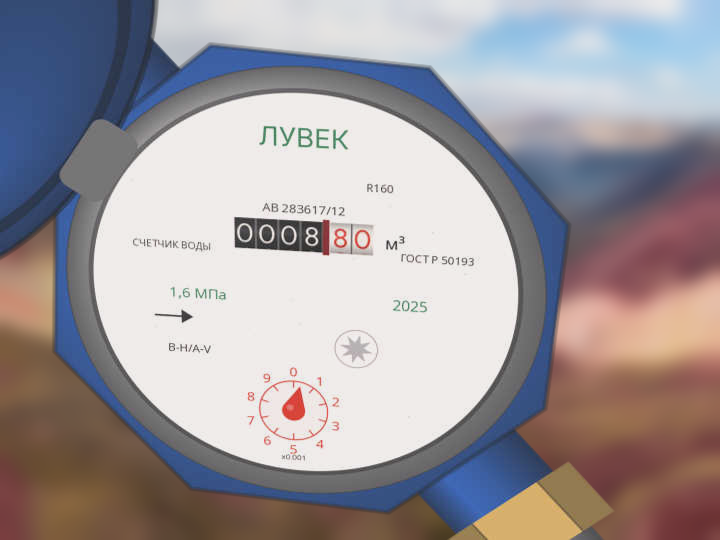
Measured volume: 8.800 m³
